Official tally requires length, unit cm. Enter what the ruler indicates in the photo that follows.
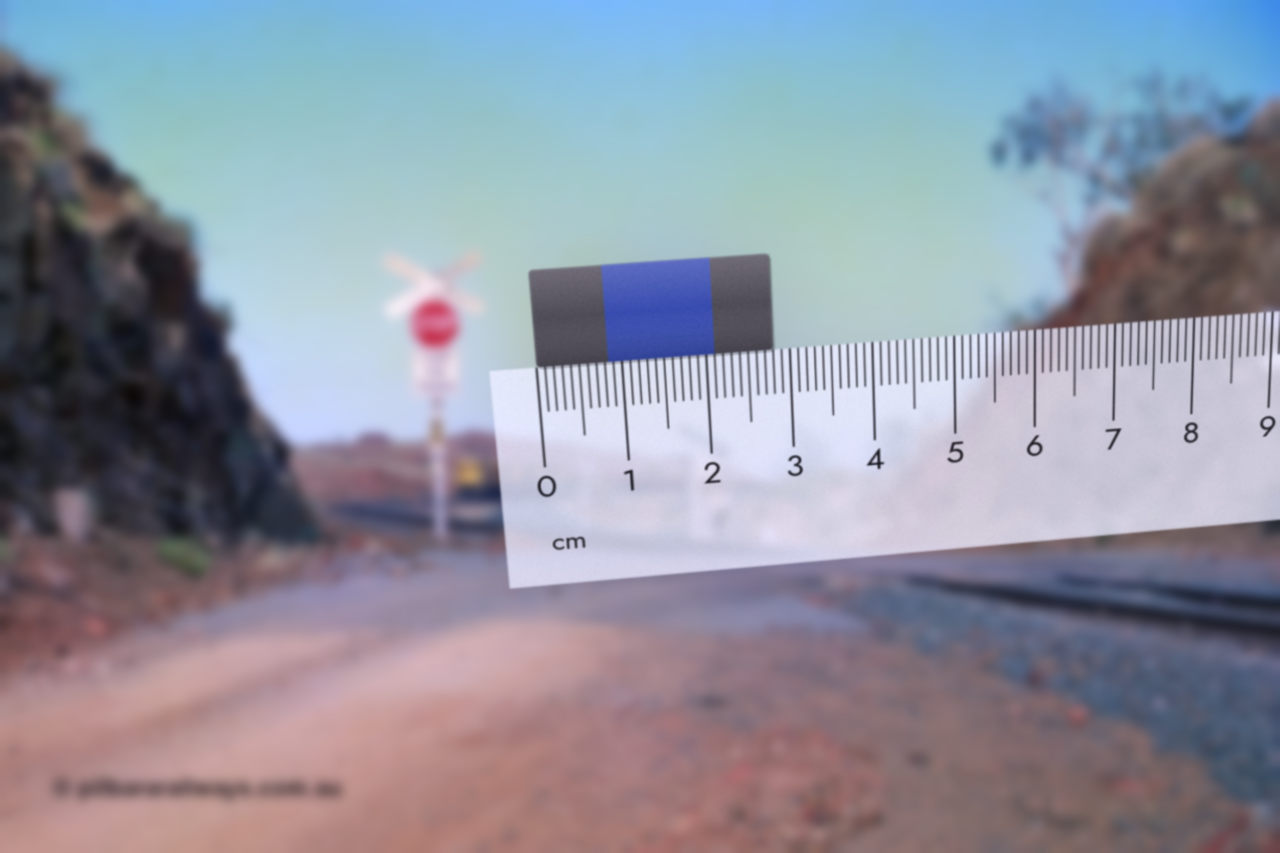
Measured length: 2.8 cm
